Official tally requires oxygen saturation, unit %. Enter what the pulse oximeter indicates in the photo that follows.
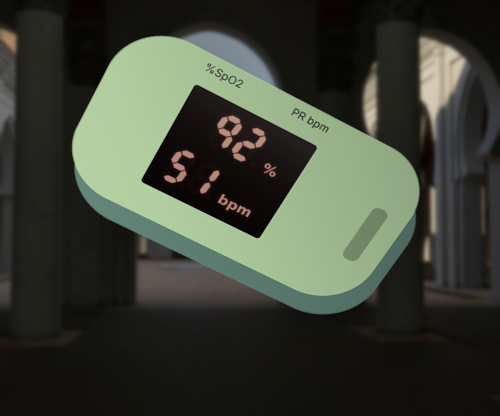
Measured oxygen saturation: 92 %
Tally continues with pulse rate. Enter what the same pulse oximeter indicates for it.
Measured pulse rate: 51 bpm
